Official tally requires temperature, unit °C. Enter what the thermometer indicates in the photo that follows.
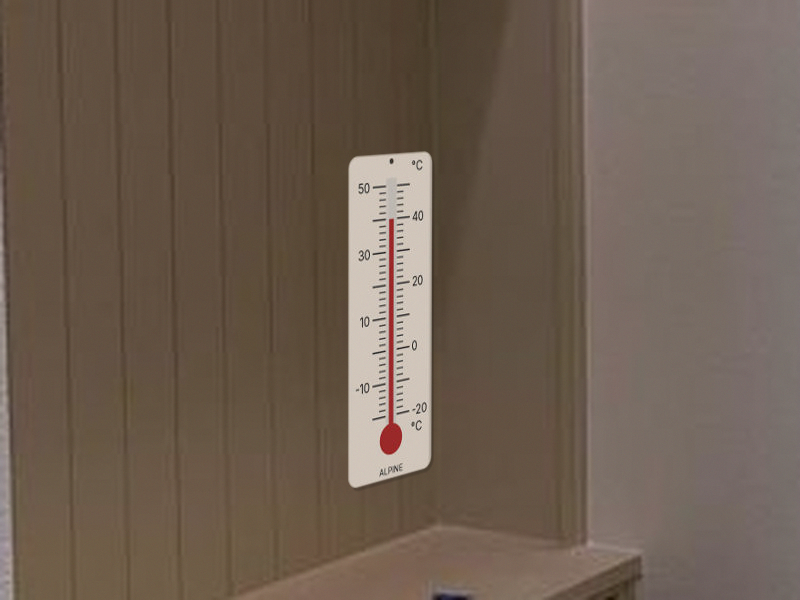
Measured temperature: 40 °C
